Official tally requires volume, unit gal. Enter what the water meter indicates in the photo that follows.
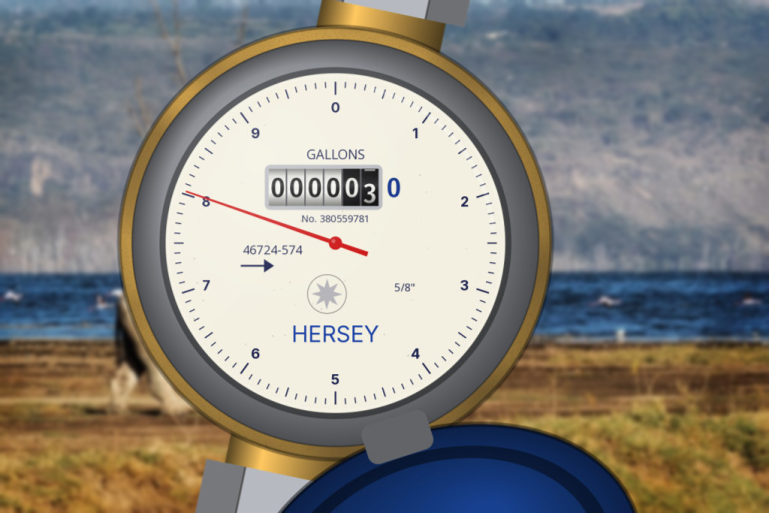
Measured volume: 28.0 gal
